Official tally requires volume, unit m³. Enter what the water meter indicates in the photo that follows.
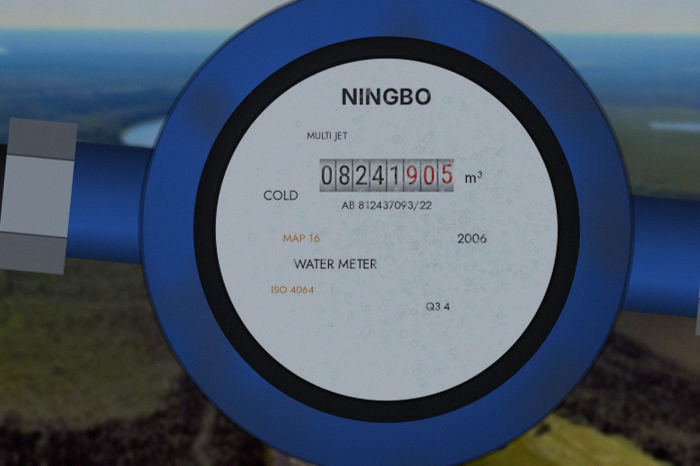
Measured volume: 8241.905 m³
